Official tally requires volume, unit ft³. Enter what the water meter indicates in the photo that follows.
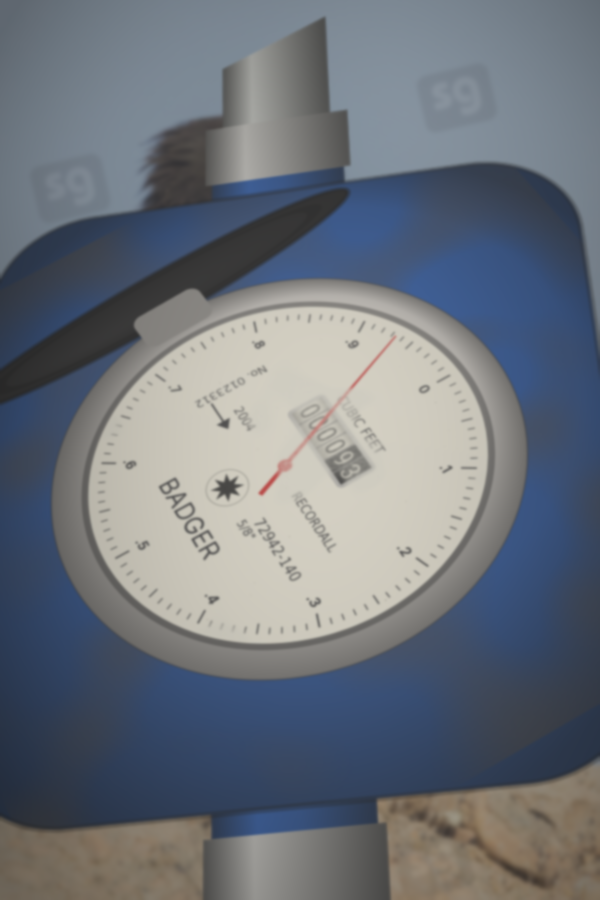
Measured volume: 92.93 ft³
